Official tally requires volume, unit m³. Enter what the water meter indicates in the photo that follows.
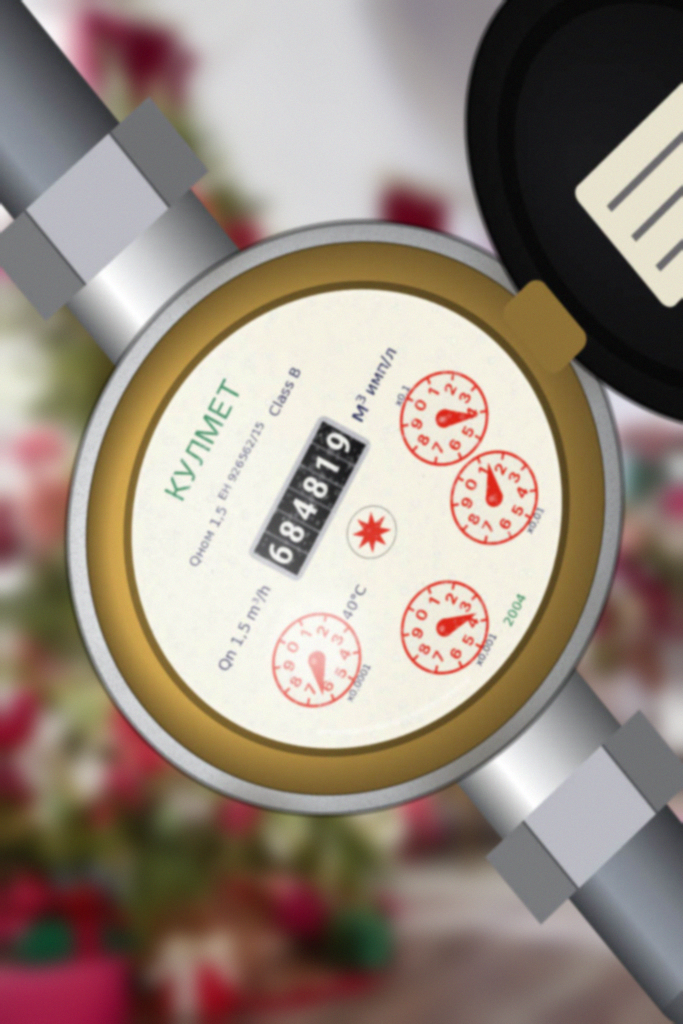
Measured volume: 684819.4136 m³
